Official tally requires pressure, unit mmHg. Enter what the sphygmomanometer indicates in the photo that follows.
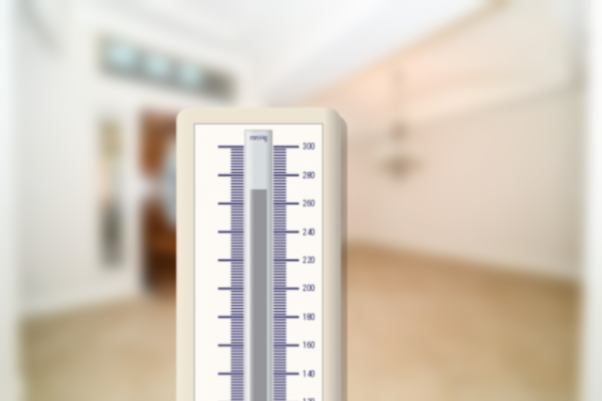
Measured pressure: 270 mmHg
